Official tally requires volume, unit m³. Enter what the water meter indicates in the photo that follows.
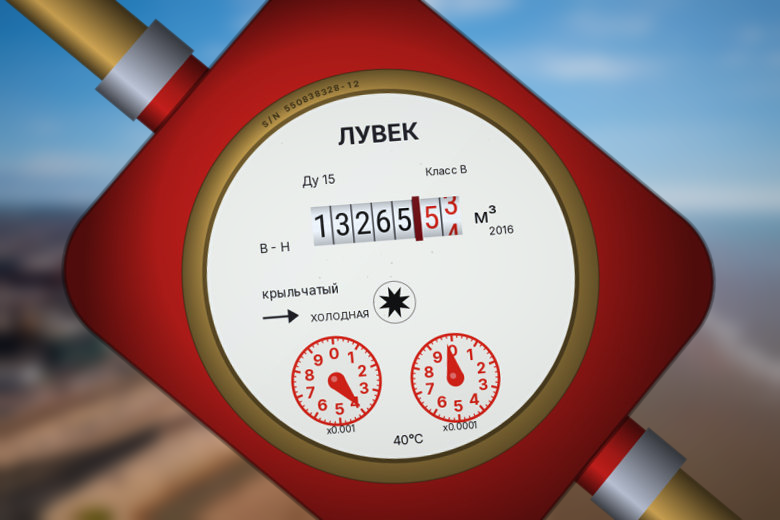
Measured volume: 13265.5339 m³
